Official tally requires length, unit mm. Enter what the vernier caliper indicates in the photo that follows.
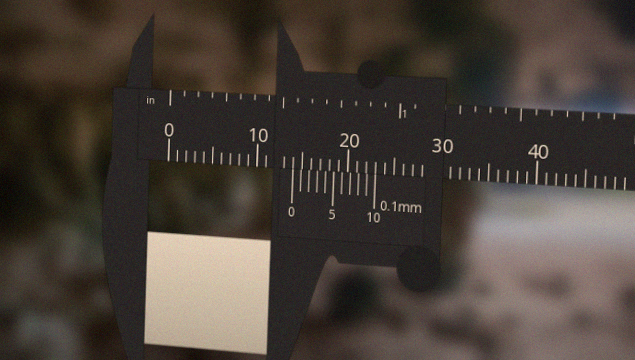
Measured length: 14.0 mm
